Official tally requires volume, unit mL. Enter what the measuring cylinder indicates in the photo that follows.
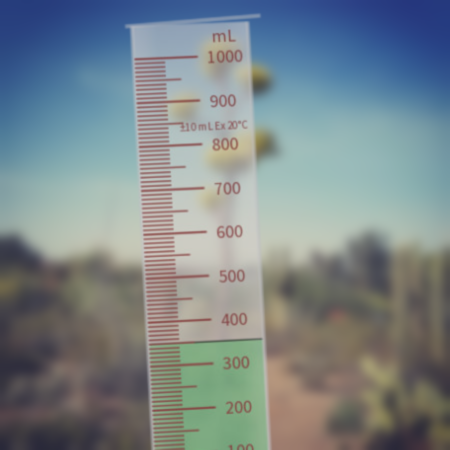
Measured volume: 350 mL
